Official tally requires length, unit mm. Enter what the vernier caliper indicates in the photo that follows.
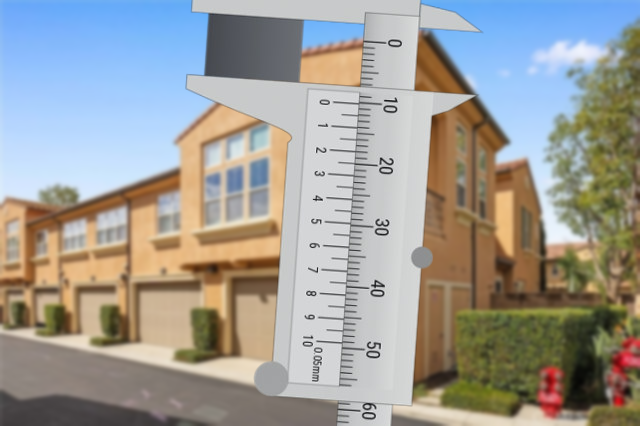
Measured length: 10.2 mm
